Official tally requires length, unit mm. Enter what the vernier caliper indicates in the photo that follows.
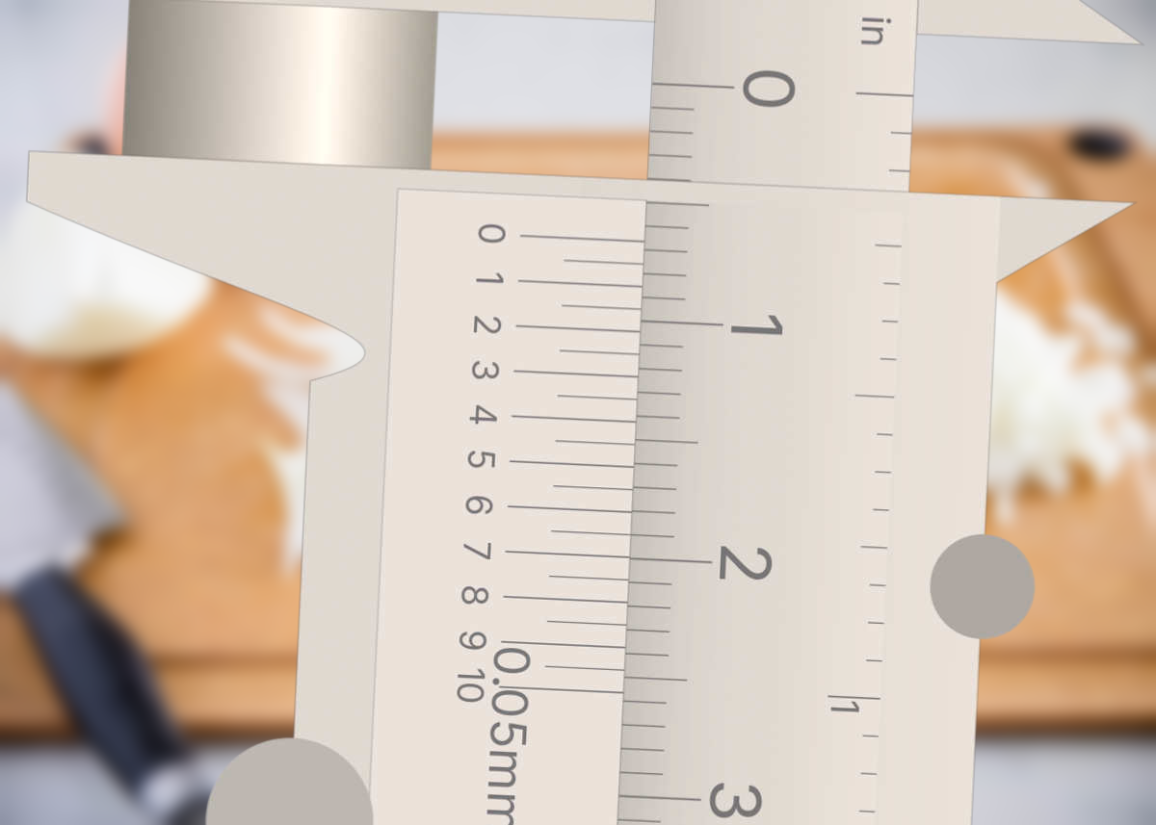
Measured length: 6.65 mm
